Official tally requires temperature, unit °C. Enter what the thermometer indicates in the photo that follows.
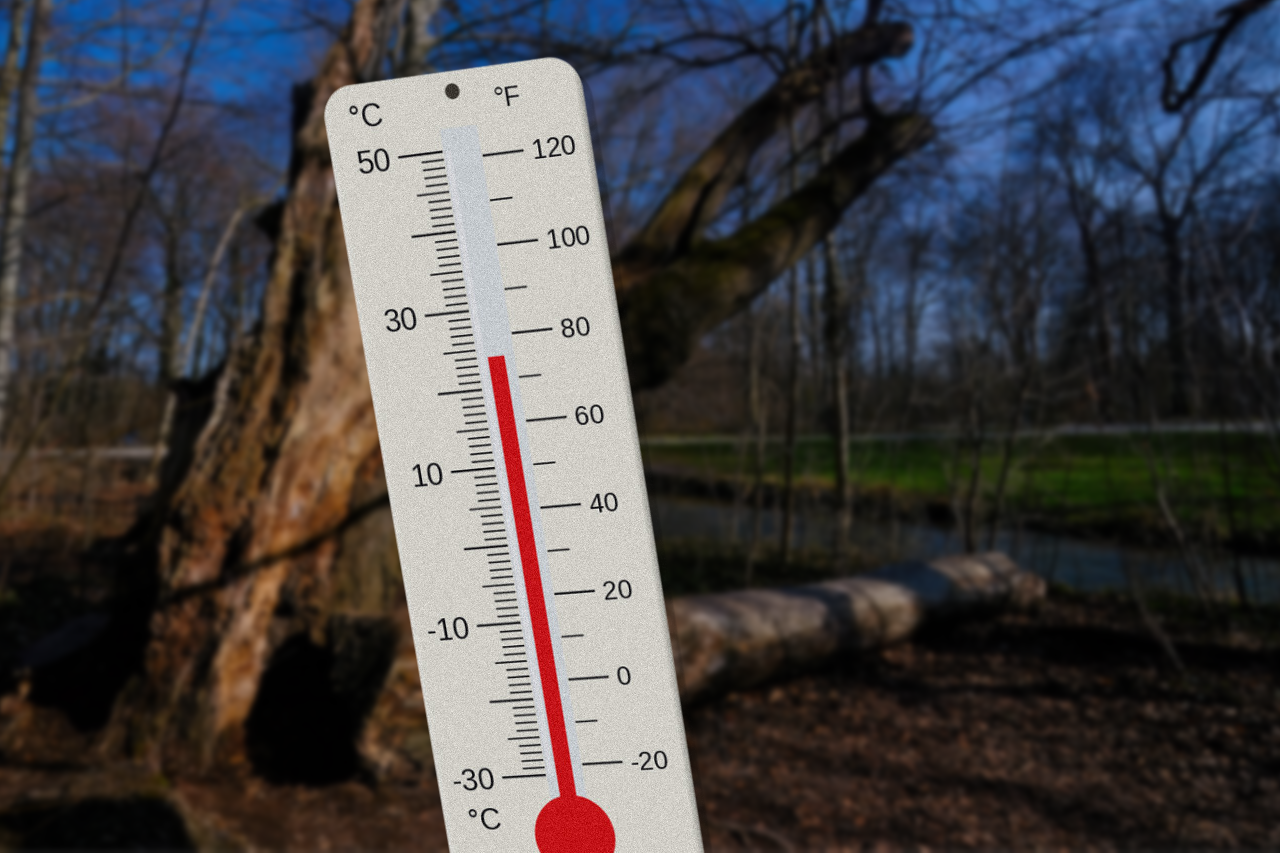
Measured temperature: 24 °C
